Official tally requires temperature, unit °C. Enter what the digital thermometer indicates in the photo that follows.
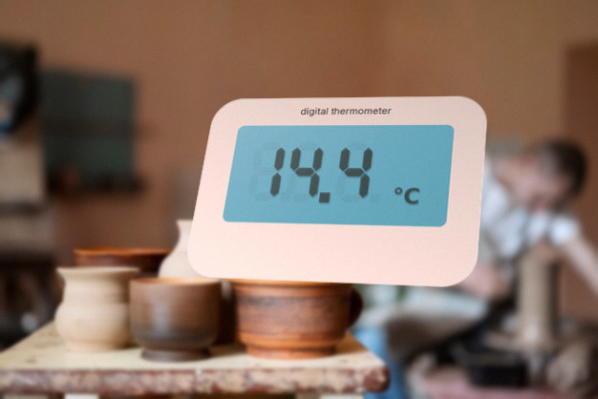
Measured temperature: 14.4 °C
